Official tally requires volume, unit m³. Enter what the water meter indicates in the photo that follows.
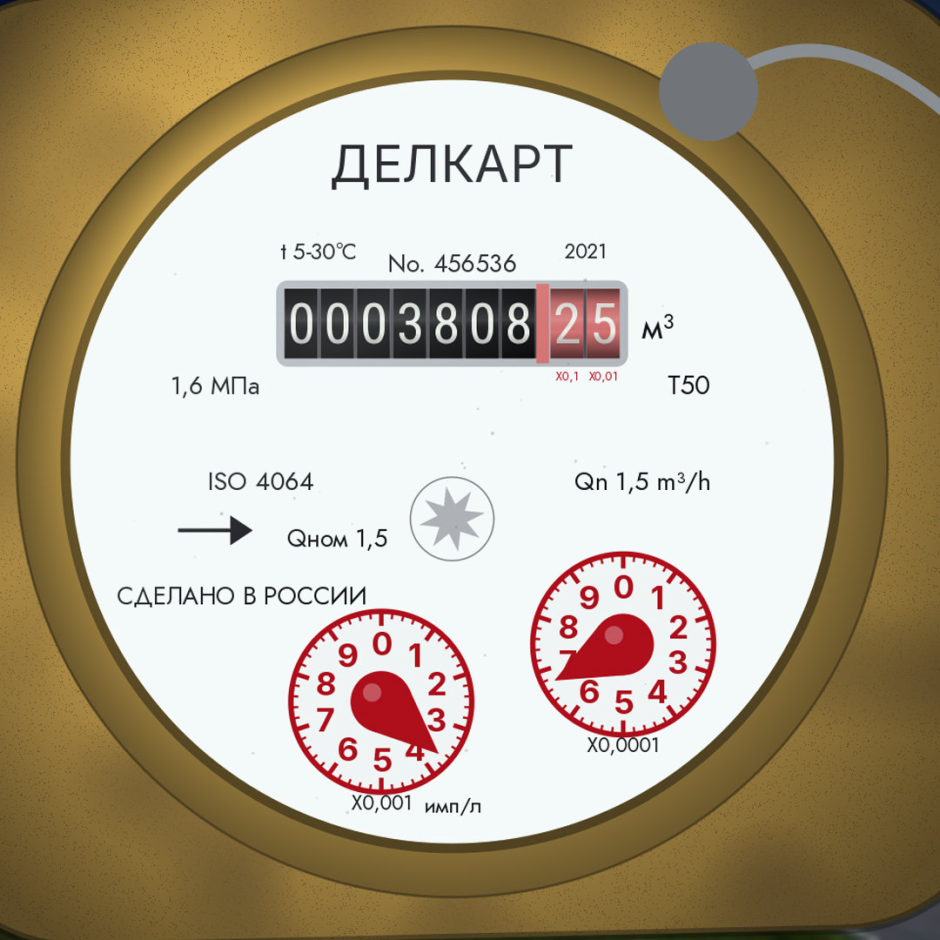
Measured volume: 3808.2536 m³
